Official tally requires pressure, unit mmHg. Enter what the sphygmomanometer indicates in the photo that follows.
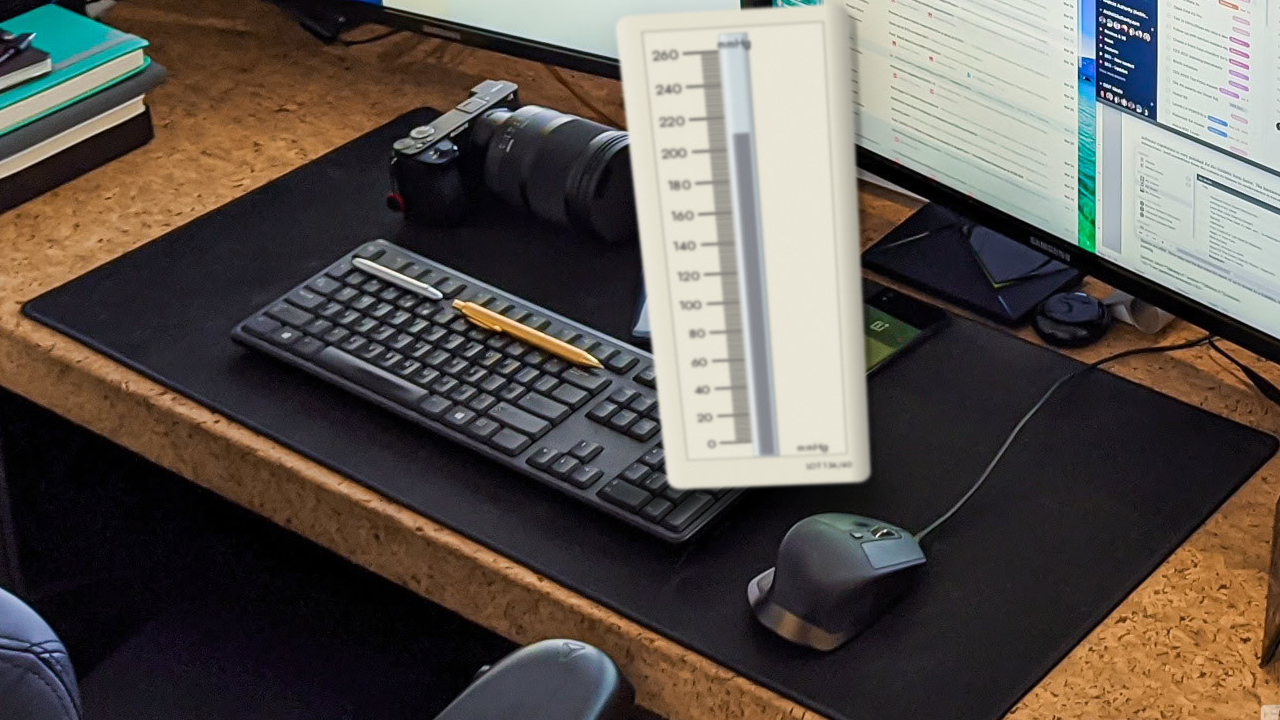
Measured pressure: 210 mmHg
